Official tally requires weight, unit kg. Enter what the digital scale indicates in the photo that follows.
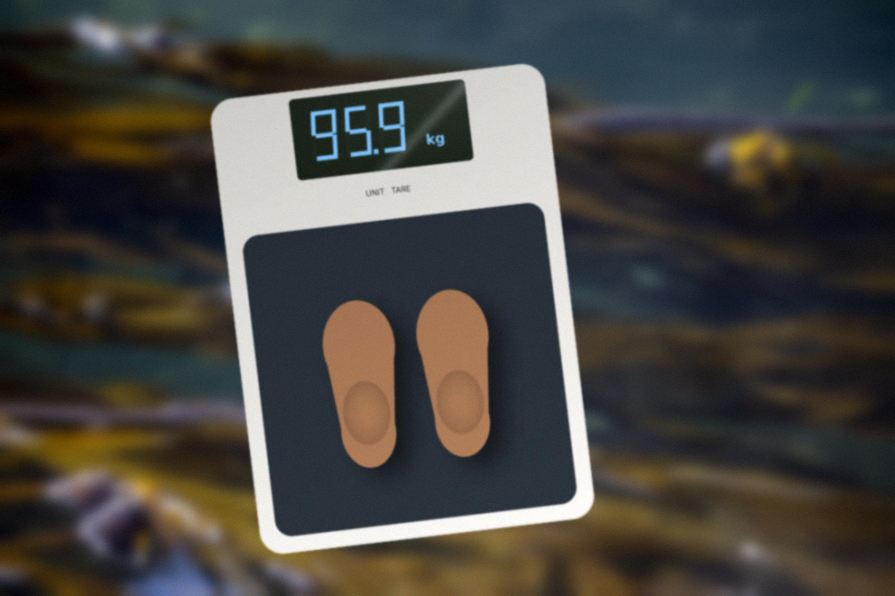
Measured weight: 95.9 kg
